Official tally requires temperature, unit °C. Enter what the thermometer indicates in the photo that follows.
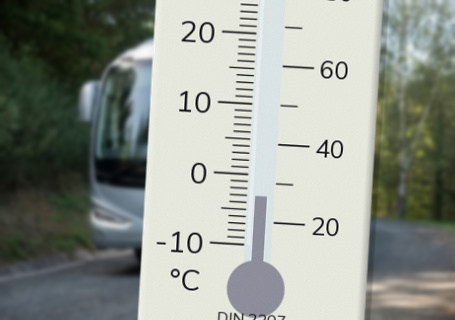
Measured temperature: -3 °C
